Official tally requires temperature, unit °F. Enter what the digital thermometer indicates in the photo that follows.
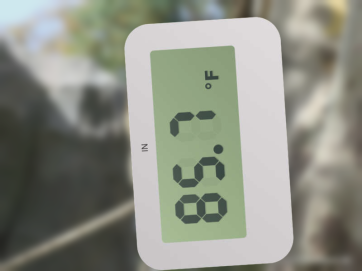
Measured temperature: 85.7 °F
